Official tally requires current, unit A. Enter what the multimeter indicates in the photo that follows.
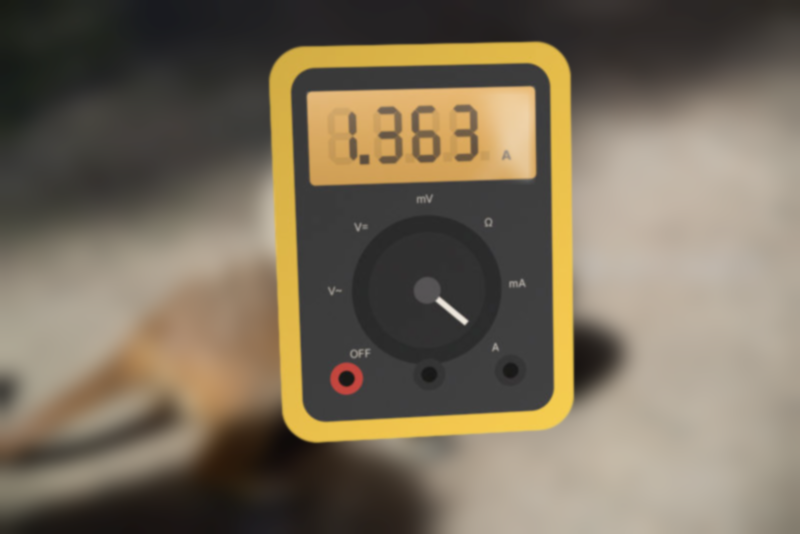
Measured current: 1.363 A
